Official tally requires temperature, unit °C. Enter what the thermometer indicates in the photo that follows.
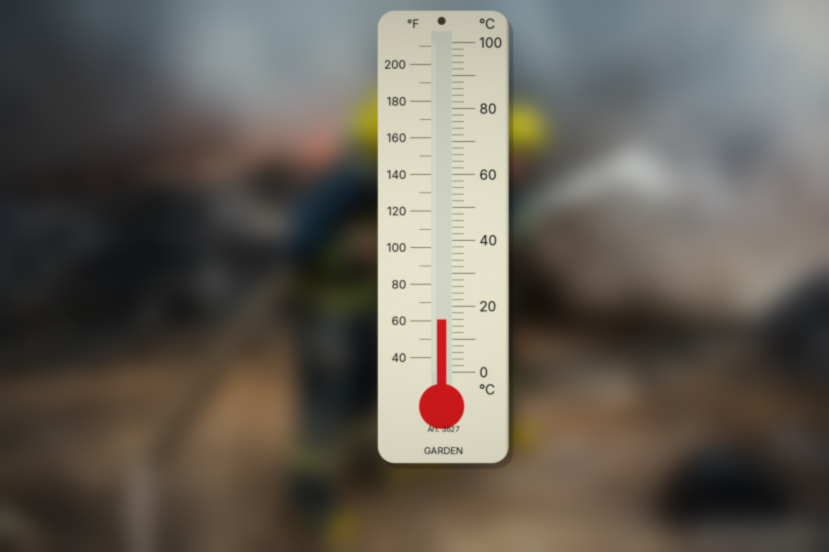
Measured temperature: 16 °C
